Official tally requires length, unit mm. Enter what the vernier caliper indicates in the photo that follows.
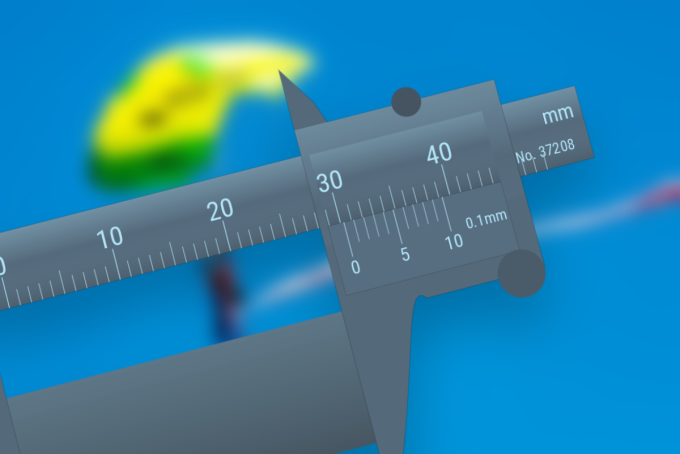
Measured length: 30.3 mm
